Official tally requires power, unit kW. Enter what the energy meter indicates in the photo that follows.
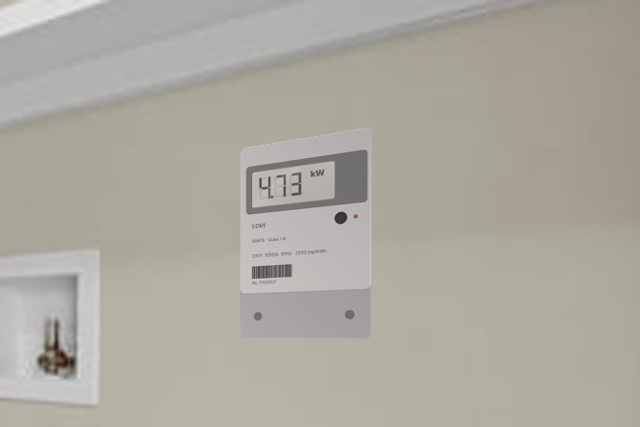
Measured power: 4.73 kW
